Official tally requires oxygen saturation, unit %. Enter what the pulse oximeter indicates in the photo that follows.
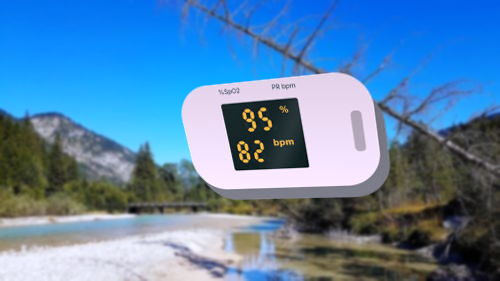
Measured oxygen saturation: 95 %
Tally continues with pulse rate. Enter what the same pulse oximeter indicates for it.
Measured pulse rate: 82 bpm
